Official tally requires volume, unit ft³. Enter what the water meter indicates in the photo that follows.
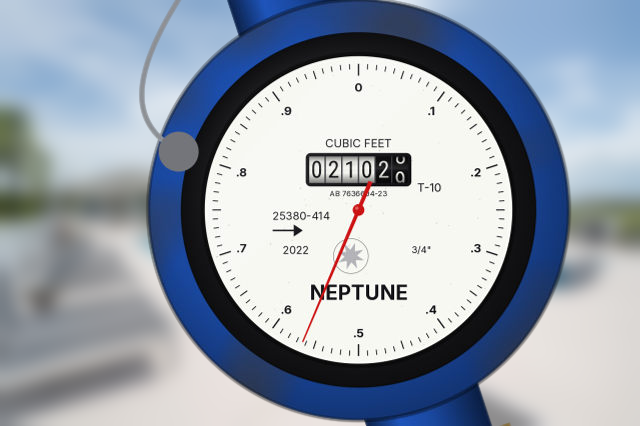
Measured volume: 21028.56 ft³
